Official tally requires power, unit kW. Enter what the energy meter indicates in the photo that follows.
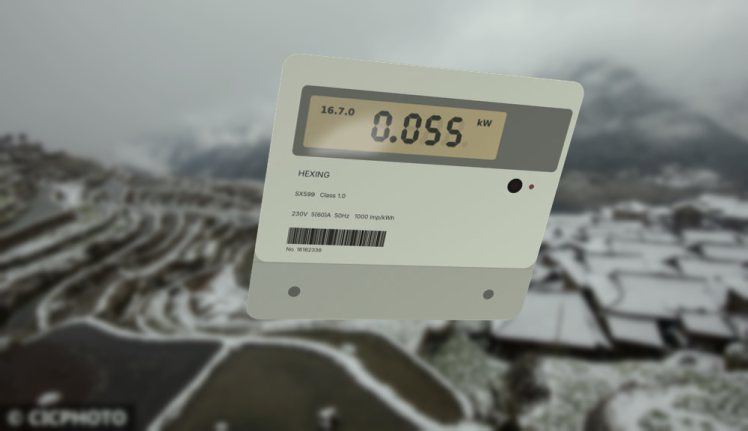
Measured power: 0.055 kW
